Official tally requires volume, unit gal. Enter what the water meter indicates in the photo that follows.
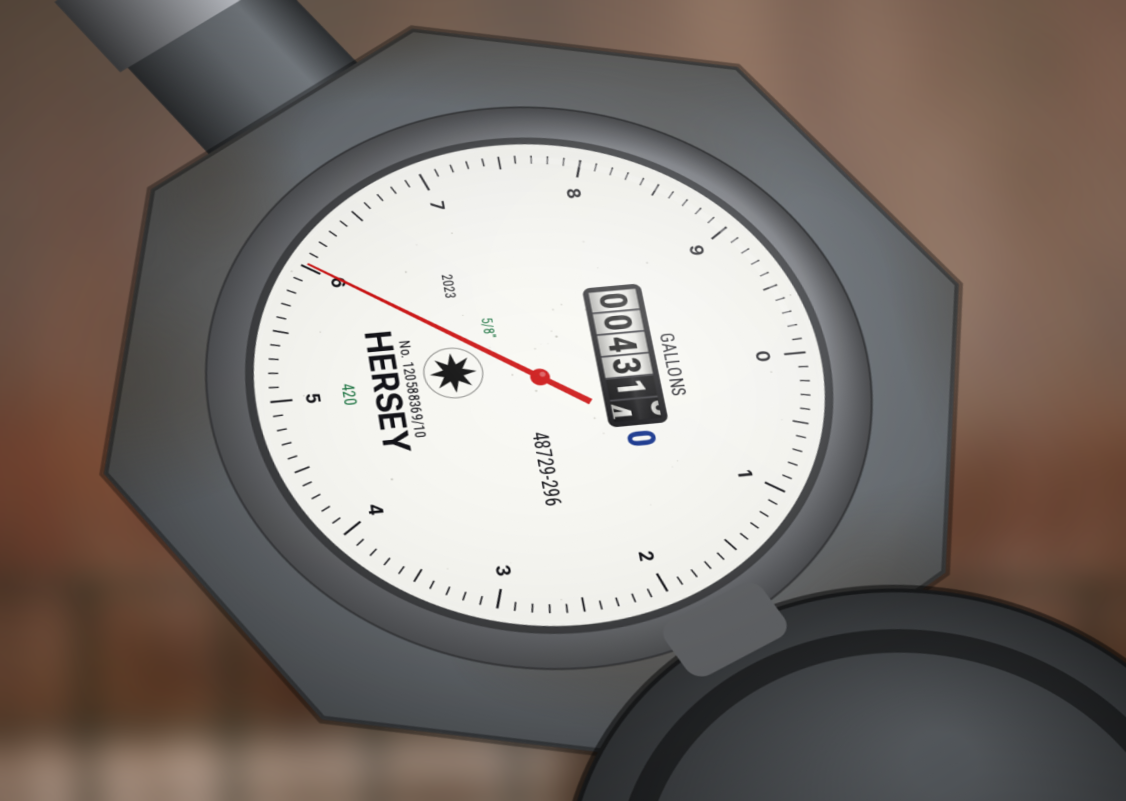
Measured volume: 43136.0 gal
